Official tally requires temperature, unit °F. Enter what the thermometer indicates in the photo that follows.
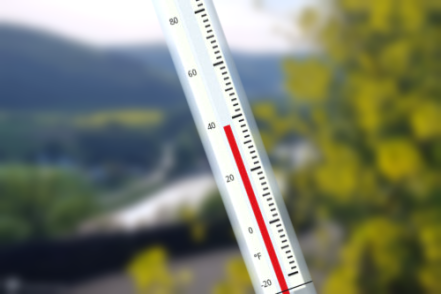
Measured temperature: 38 °F
